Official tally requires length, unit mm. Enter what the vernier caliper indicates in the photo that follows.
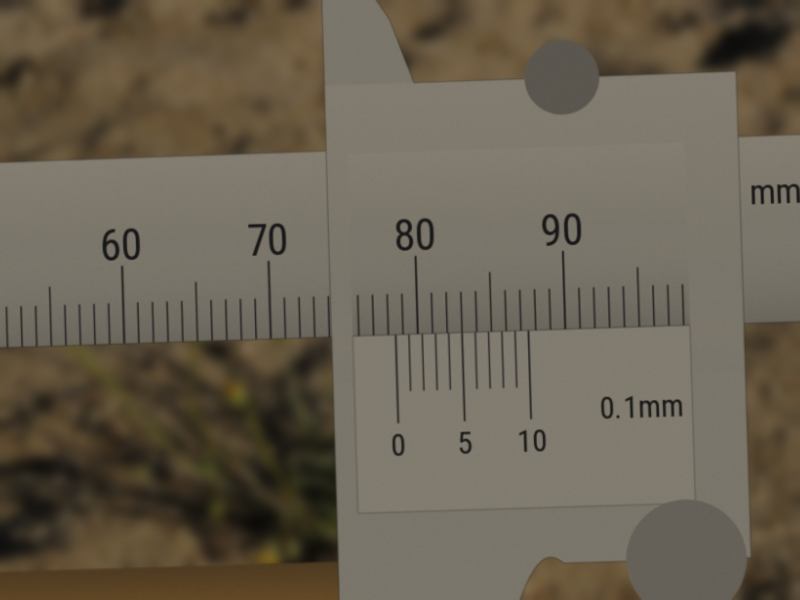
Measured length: 78.5 mm
